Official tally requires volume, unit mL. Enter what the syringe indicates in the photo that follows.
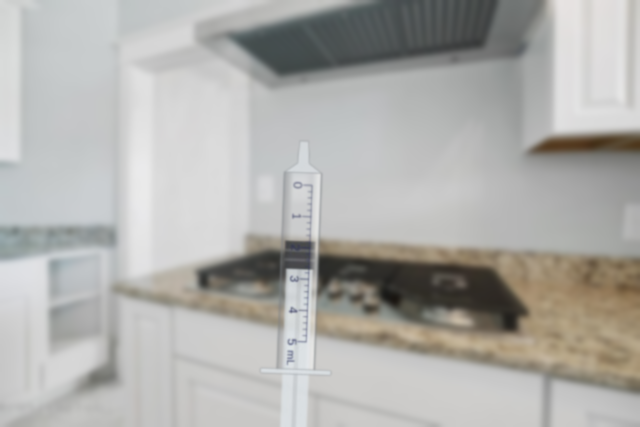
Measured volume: 1.8 mL
